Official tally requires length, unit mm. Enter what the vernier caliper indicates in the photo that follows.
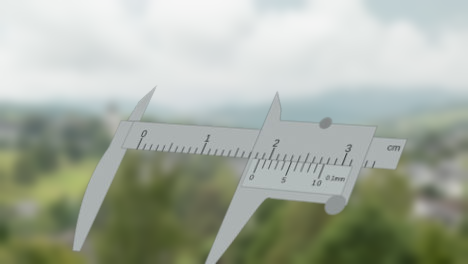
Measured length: 18.6 mm
